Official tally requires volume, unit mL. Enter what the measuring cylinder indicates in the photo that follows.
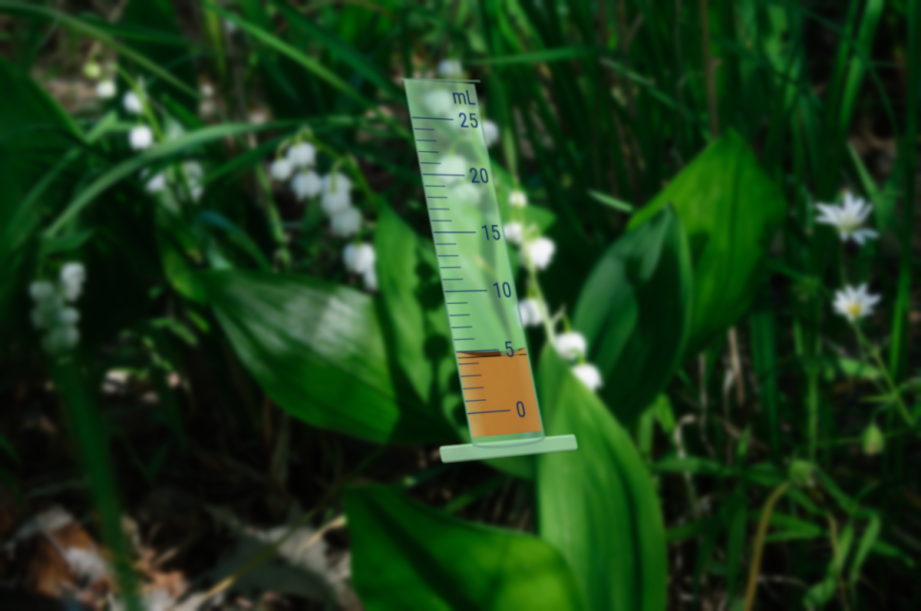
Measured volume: 4.5 mL
